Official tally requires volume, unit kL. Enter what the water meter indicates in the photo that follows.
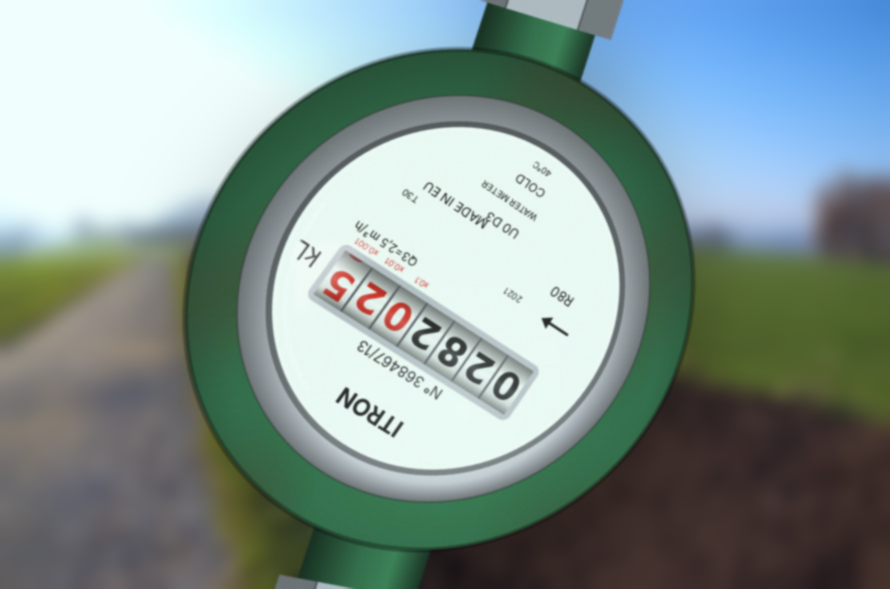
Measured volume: 282.025 kL
